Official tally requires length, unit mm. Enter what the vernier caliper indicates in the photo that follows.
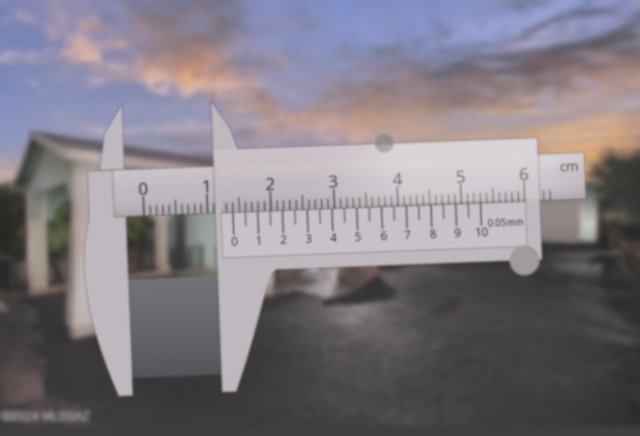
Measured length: 14.0 mm
